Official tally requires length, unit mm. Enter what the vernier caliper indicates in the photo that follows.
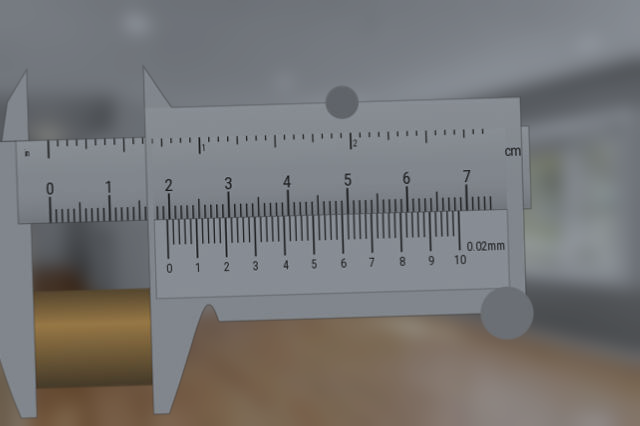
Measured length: 19.6 mm
